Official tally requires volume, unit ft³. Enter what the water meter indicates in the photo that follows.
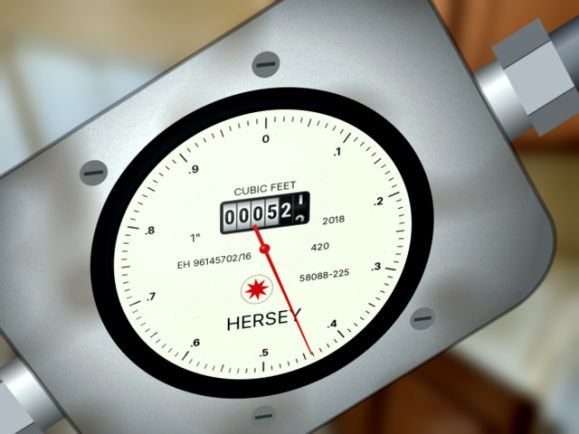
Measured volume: 521.44 ft³
